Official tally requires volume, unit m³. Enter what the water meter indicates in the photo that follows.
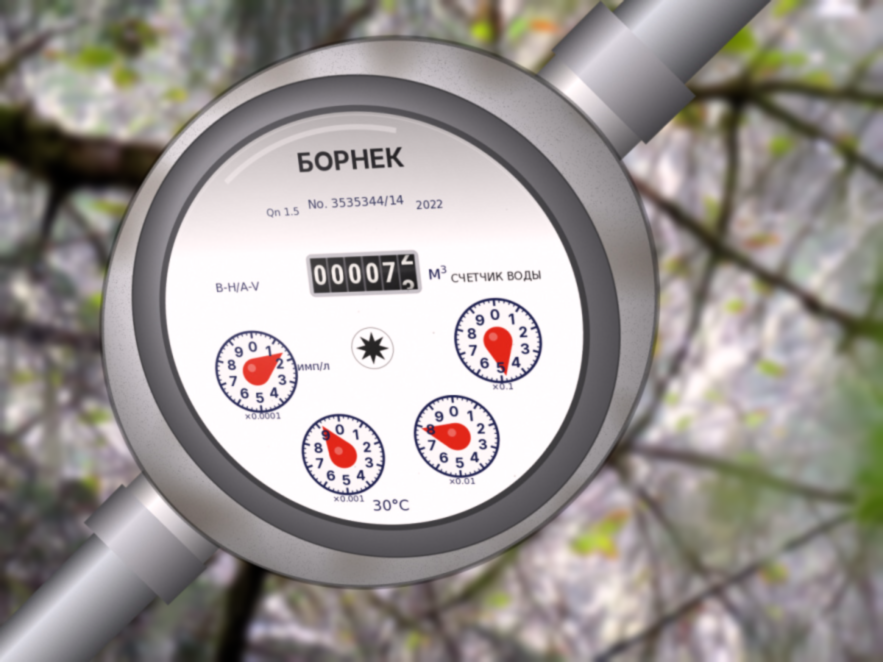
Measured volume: 72.4791 m³
